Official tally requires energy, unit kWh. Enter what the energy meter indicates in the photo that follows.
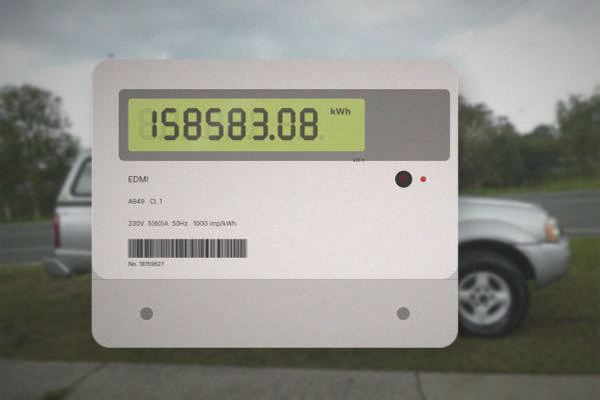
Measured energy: 158583.08 kWh
